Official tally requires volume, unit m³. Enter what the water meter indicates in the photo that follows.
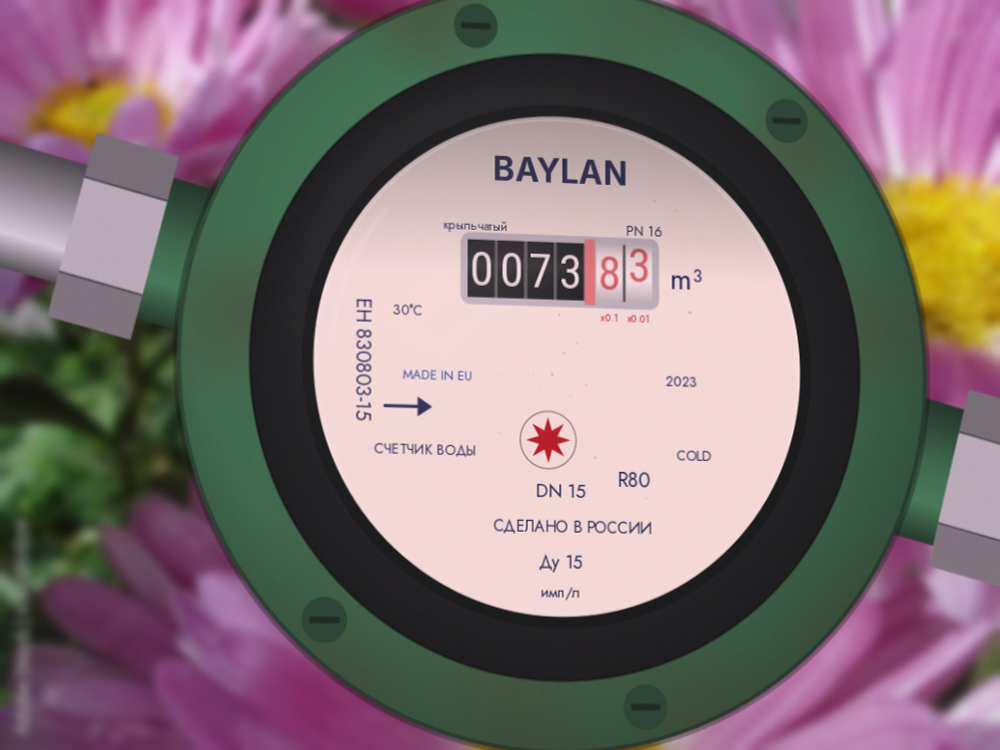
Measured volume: 73.83 m³
